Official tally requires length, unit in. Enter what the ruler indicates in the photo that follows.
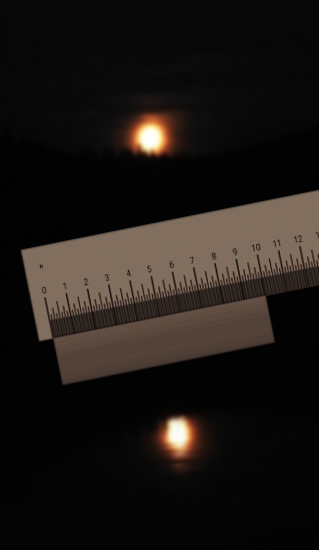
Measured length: 10 in
